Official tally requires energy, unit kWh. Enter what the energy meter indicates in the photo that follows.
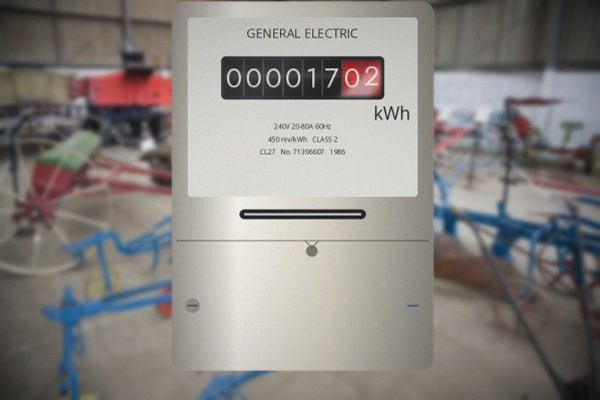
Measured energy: 17.02 kWh
